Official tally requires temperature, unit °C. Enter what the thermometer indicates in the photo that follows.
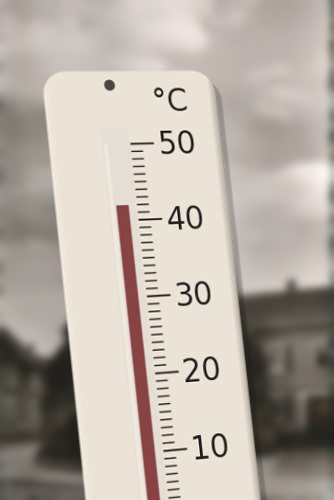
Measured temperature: 42 °C
